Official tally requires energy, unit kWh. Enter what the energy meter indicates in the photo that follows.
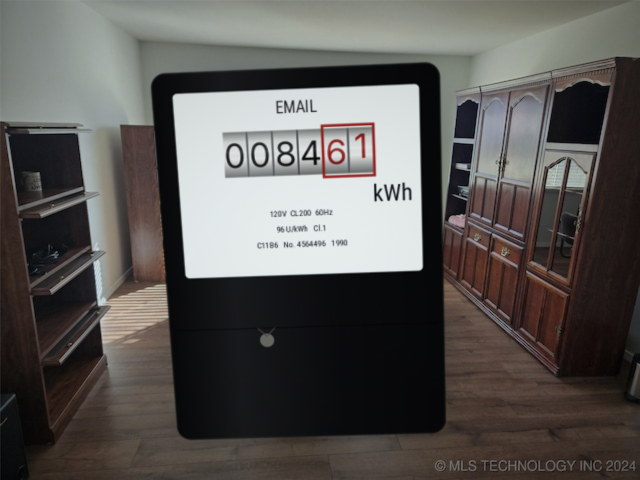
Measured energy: 84.61 kWh
